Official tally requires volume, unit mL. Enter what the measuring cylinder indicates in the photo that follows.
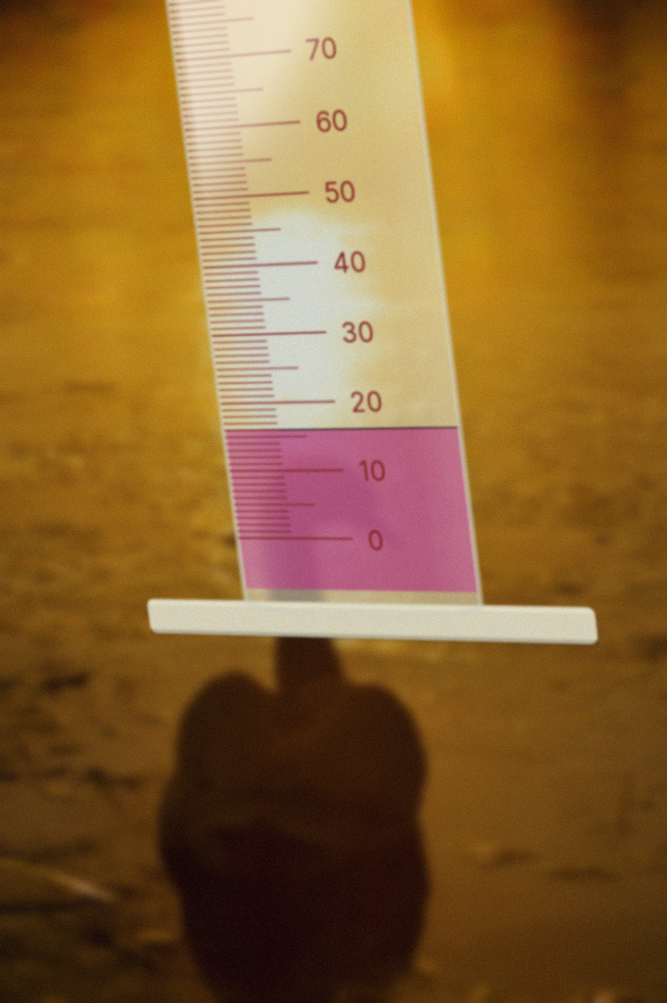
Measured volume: 16 mL
